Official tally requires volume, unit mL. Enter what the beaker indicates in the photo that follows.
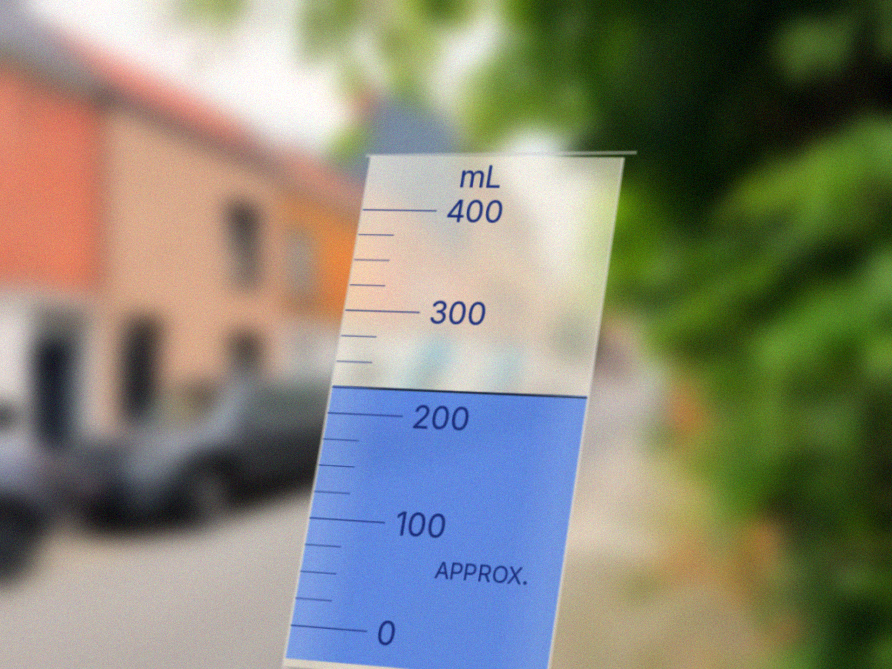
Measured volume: 225 mL
